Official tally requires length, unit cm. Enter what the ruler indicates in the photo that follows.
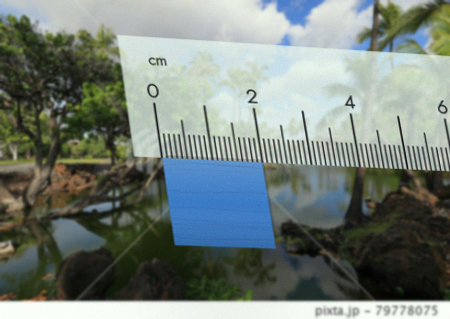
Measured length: 2 cm
